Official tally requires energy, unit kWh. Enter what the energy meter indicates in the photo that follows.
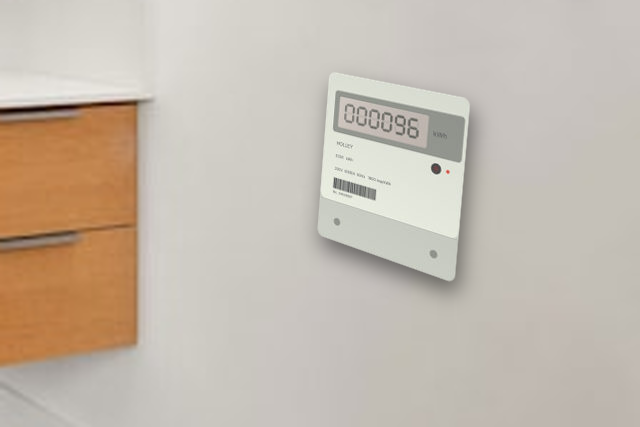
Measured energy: 96 kWh
